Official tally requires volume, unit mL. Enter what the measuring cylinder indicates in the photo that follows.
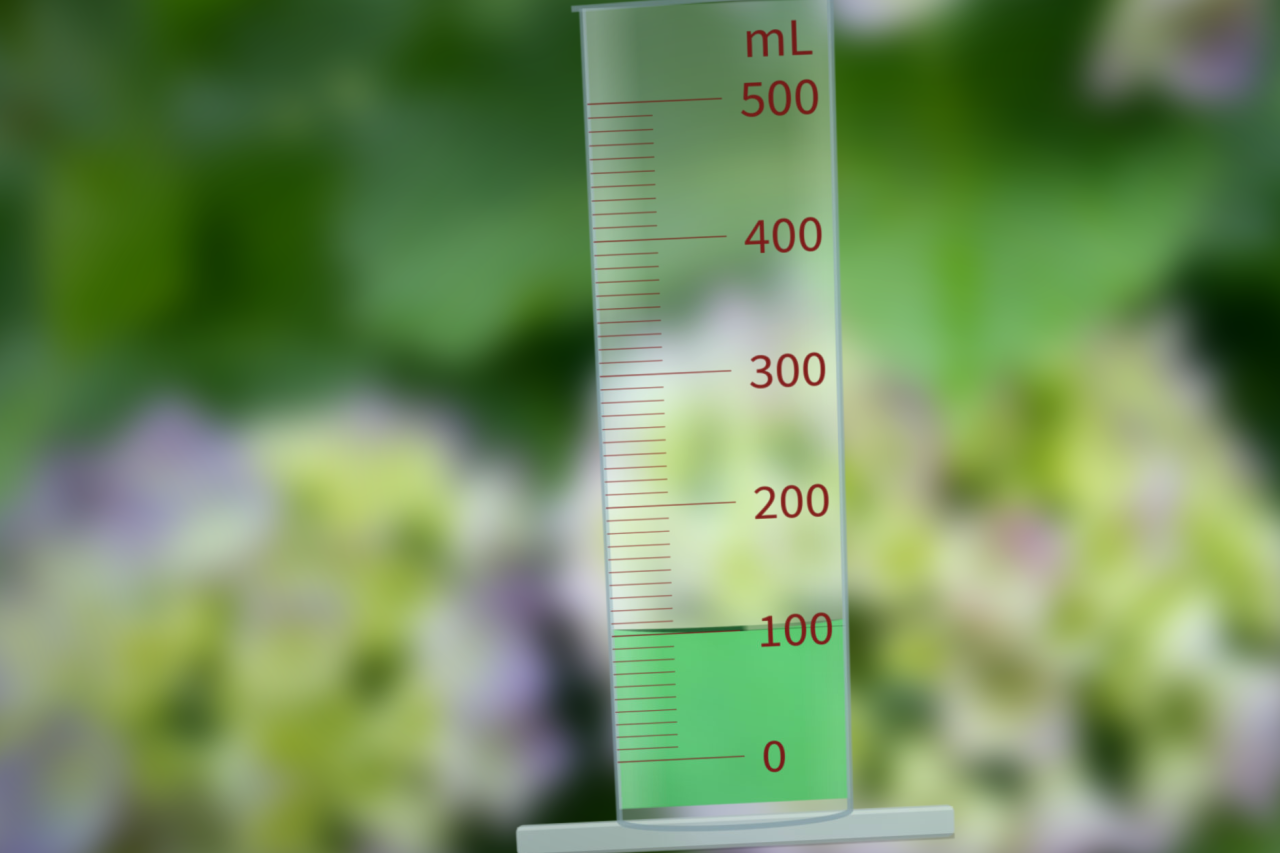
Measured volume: 100 mL
